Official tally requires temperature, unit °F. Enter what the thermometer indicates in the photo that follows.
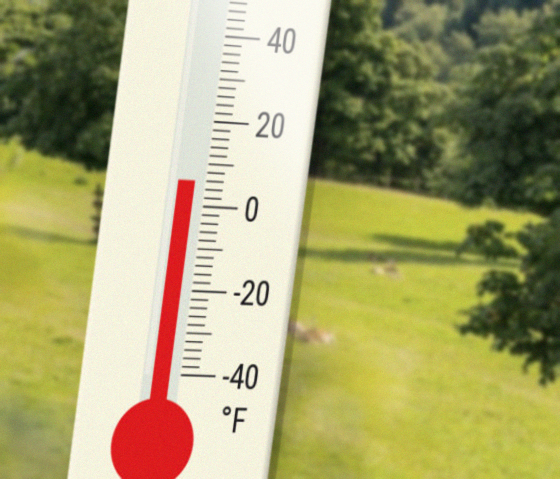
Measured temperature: 6 °F
